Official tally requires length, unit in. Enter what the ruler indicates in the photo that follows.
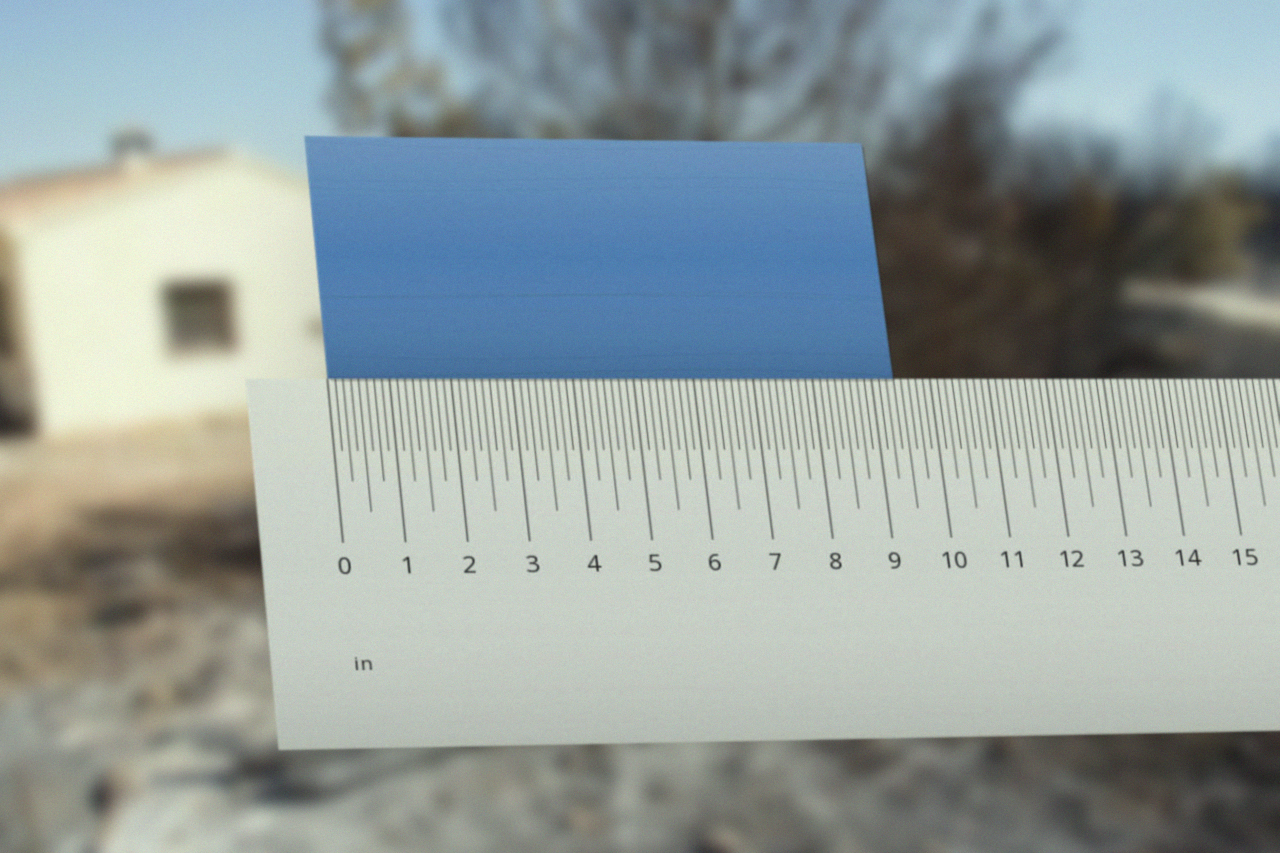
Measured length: 9.375 in
